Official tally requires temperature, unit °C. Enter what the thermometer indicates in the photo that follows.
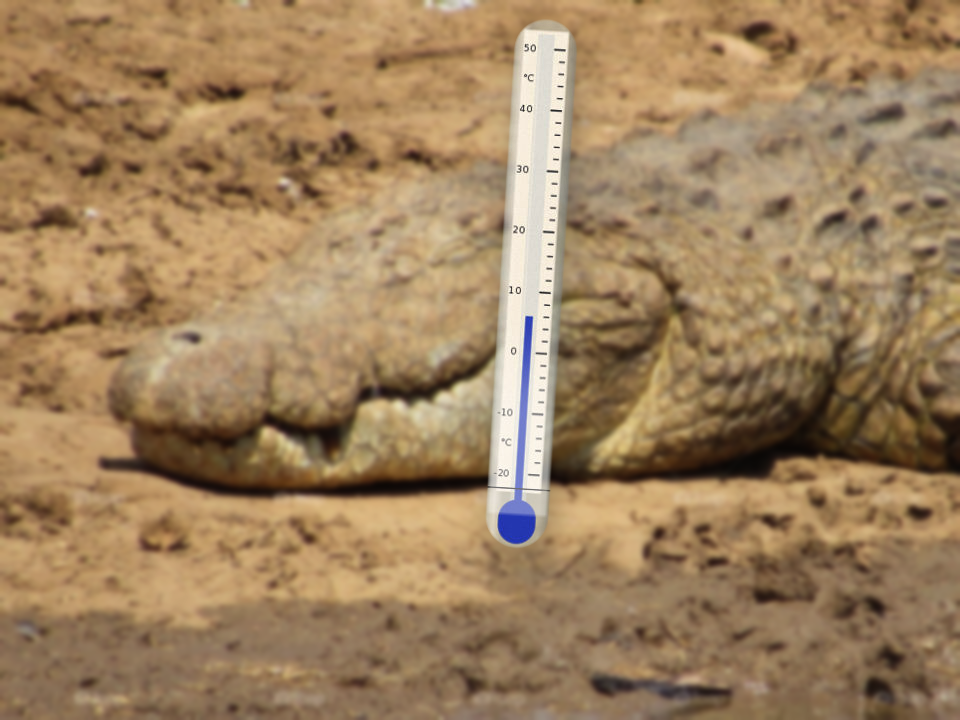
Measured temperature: 6 °C
